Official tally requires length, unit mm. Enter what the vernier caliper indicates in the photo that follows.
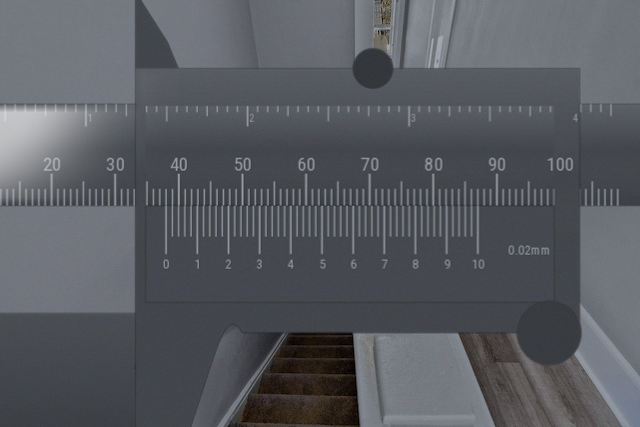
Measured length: 38.0 mm
